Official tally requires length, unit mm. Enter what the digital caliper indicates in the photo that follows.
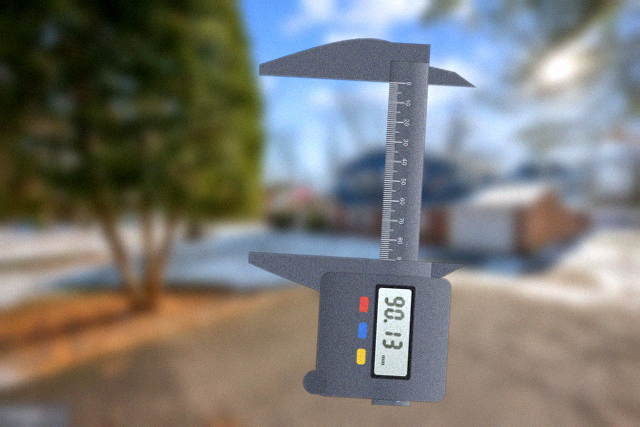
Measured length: 90.13 mm
